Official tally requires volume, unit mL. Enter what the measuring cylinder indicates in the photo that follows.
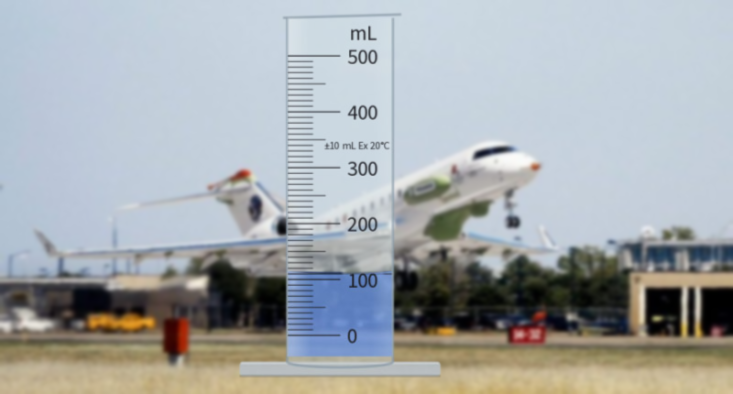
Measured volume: 110 mL
